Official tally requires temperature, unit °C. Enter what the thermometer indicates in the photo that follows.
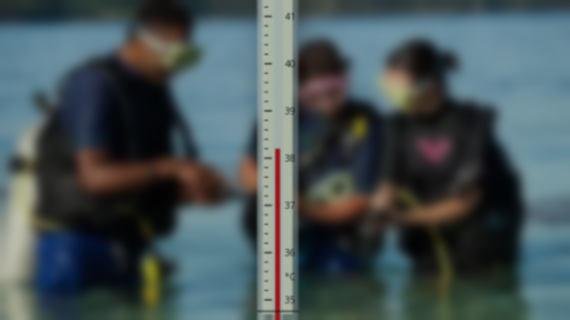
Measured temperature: 38.2 °C
